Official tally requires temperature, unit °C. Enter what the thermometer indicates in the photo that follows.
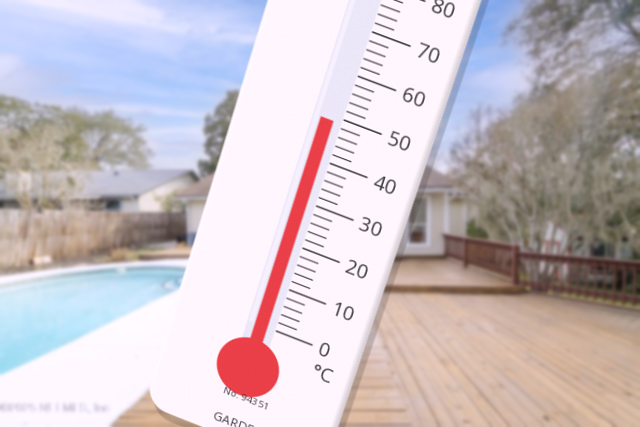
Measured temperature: 49 °C
